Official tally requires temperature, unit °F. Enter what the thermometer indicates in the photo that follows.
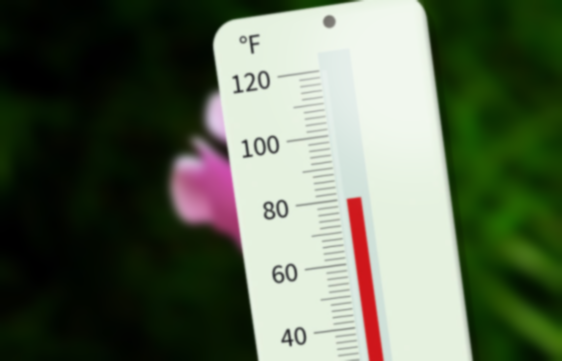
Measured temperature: 80 °F
